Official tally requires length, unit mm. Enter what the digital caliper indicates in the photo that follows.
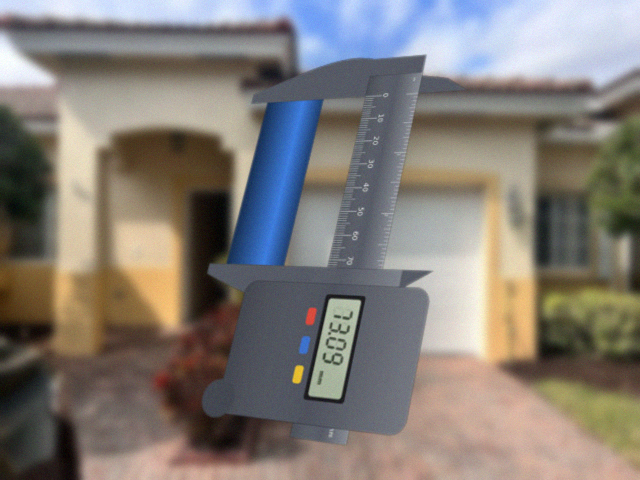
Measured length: 73.09 mm
